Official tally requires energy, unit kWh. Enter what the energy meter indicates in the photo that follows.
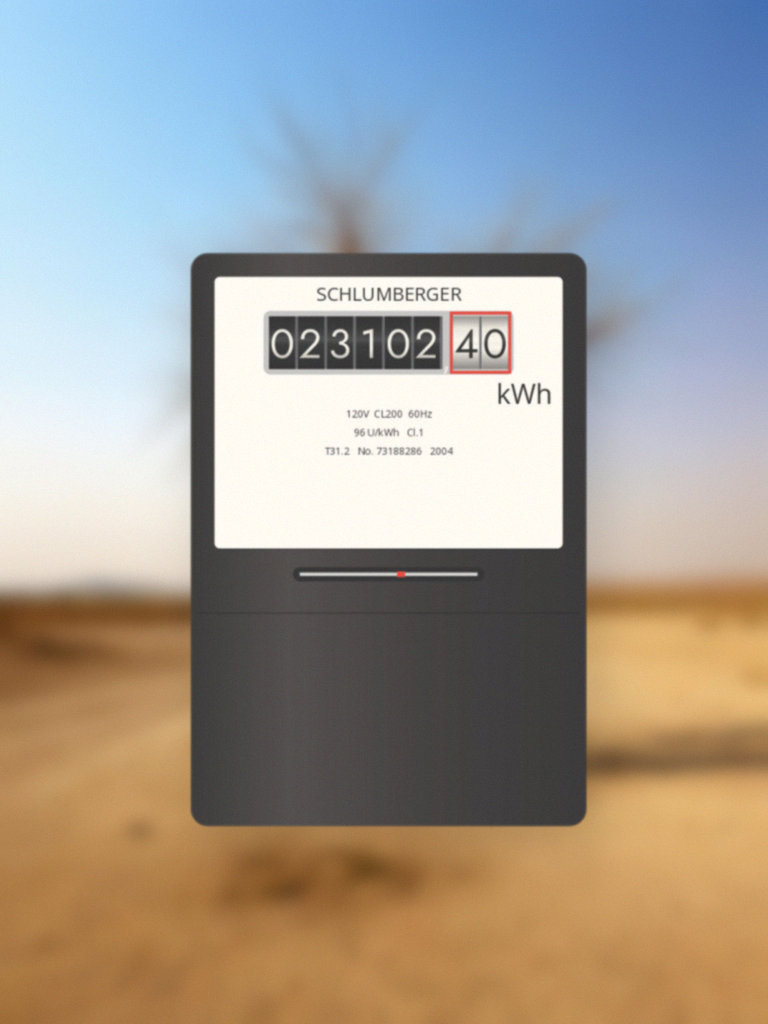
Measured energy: 23102.40 kWh
